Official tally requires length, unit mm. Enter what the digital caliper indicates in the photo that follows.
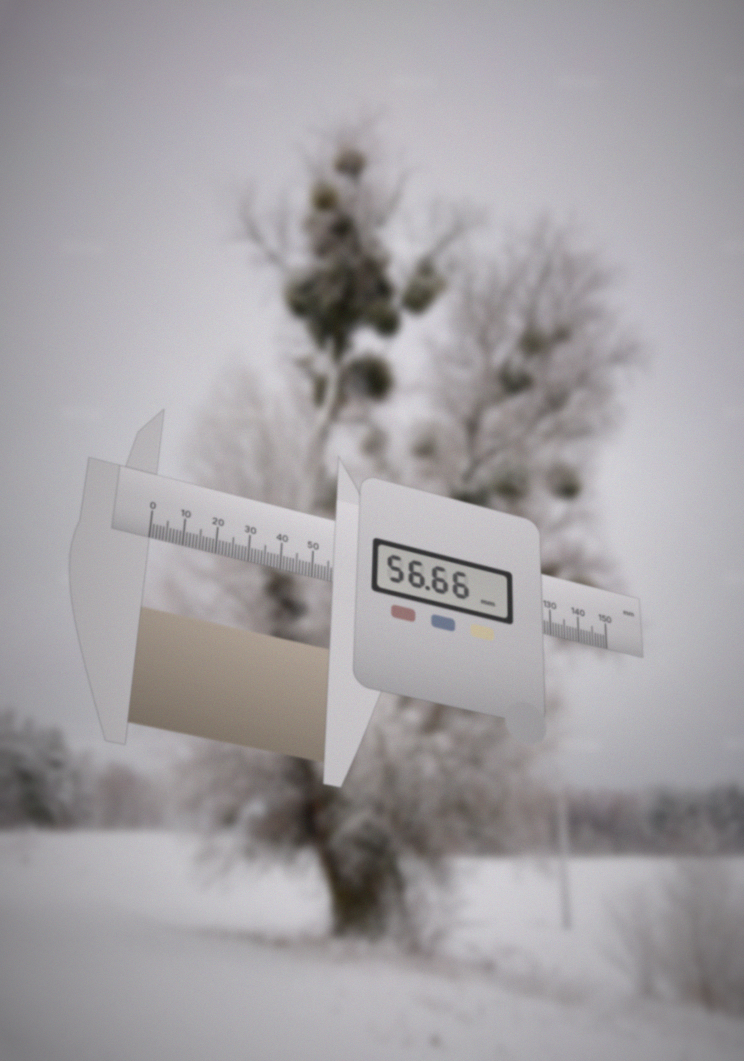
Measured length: 56.66 mm
